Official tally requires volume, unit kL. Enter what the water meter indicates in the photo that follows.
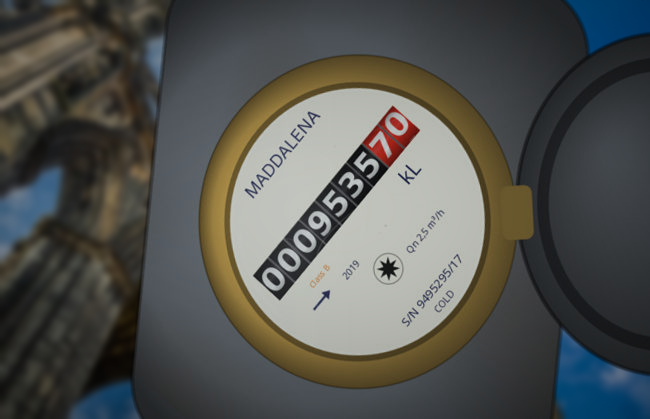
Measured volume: 9535.70 kL
